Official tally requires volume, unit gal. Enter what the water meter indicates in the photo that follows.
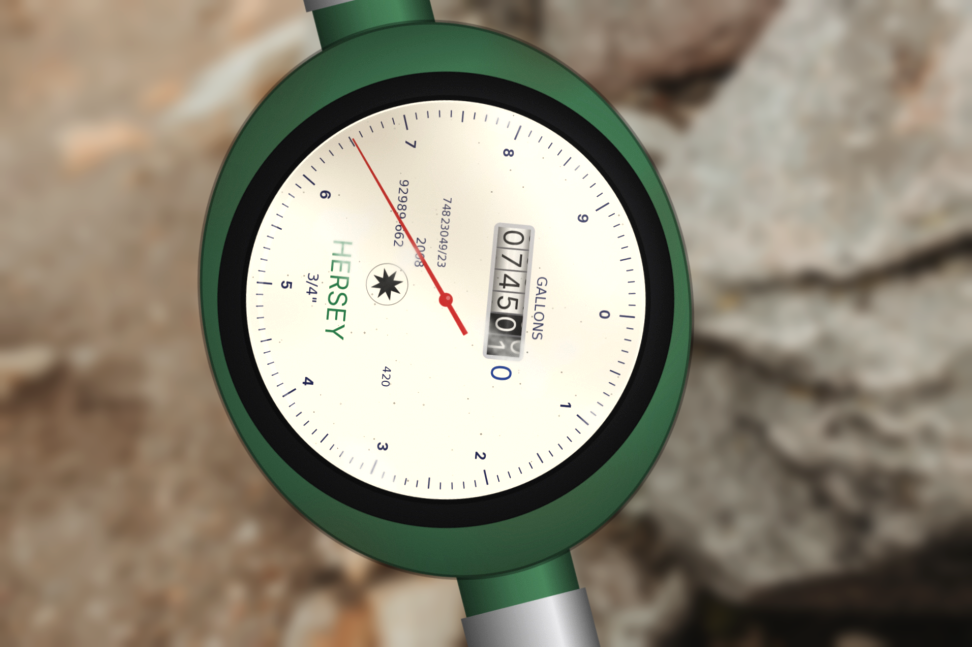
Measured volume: 745006.5 gal
